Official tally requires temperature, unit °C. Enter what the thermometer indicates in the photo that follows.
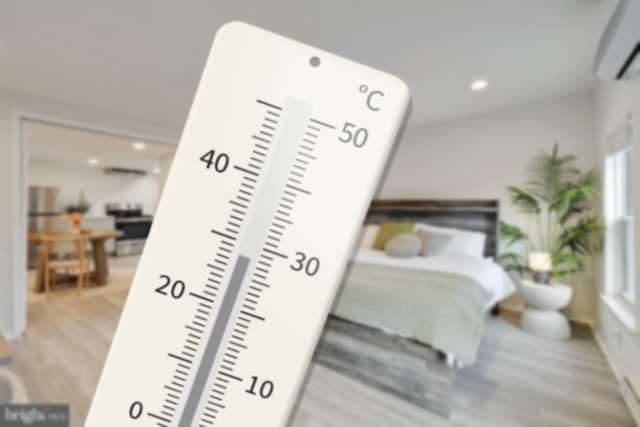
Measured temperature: 28 °C
